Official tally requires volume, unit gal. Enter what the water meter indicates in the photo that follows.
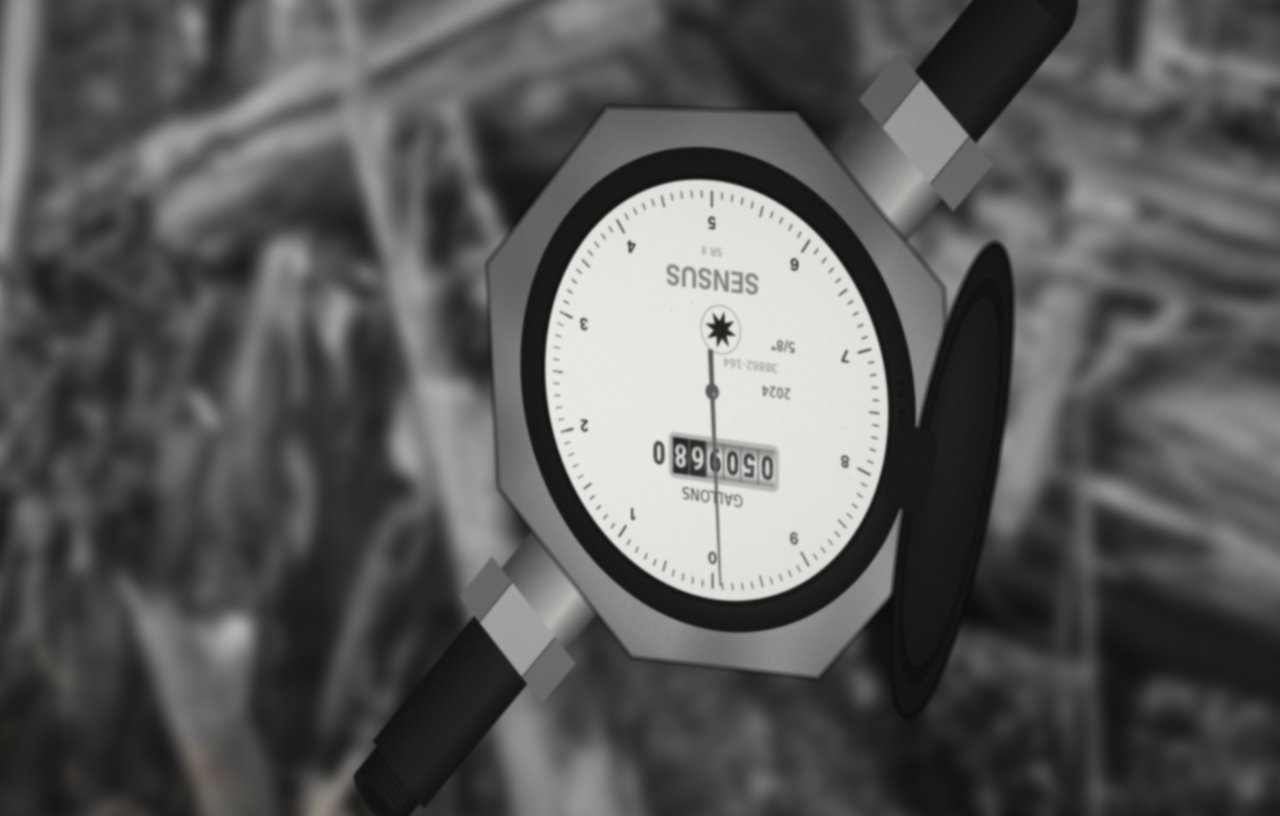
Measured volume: 509679.9 gal
